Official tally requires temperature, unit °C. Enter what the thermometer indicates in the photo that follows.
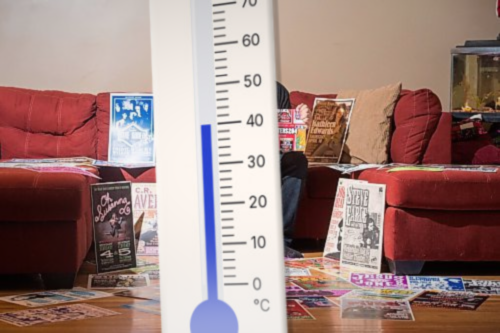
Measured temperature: 40 °C
